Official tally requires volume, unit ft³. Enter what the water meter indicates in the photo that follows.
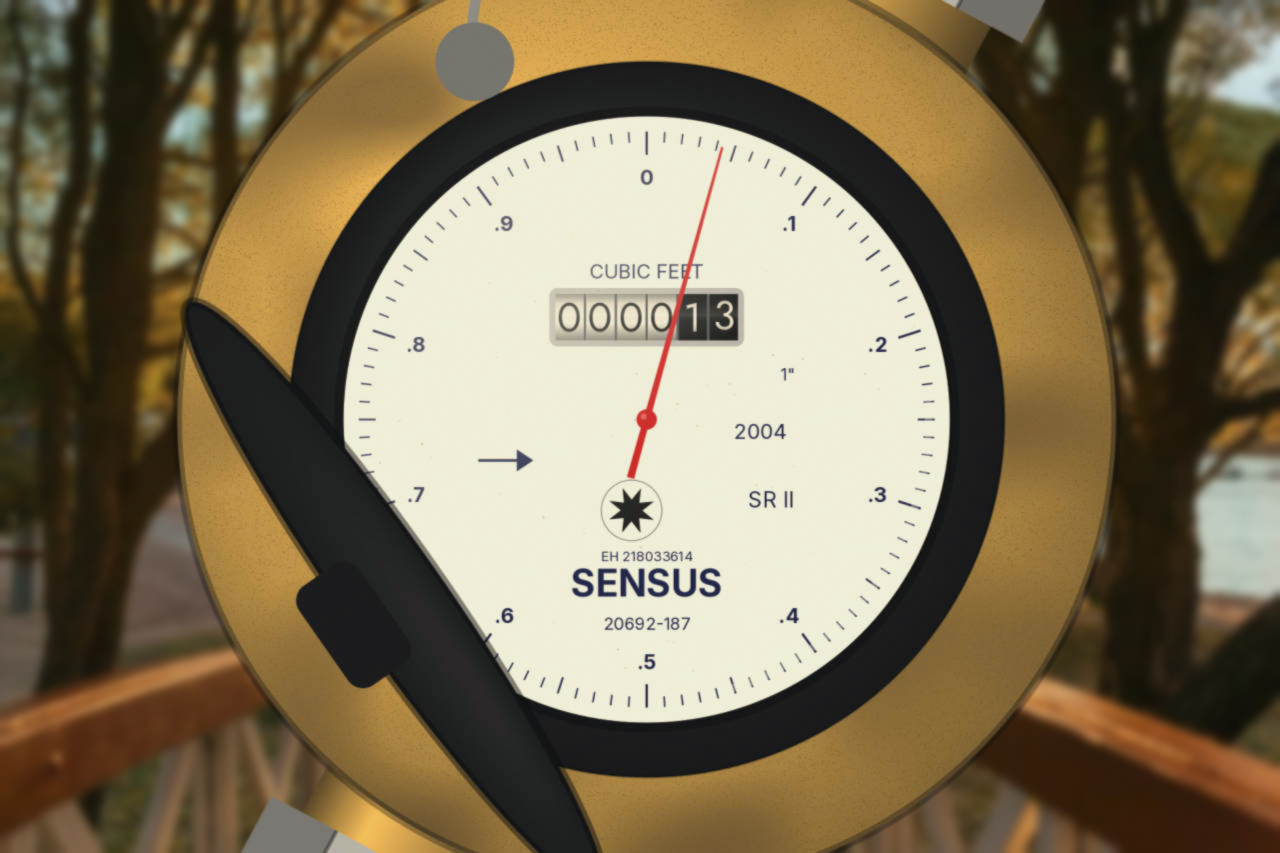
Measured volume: 13.04 ft³
